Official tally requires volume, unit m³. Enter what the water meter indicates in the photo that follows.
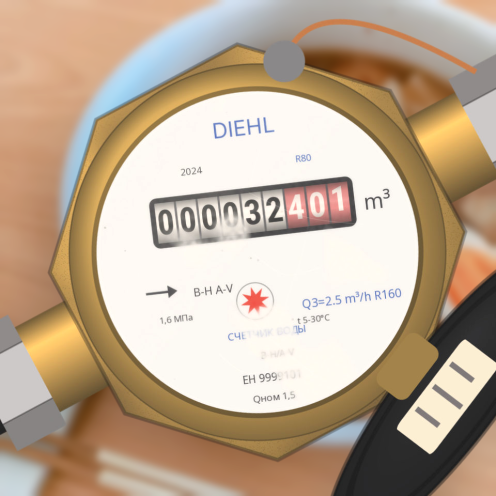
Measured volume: 32.401 m³
